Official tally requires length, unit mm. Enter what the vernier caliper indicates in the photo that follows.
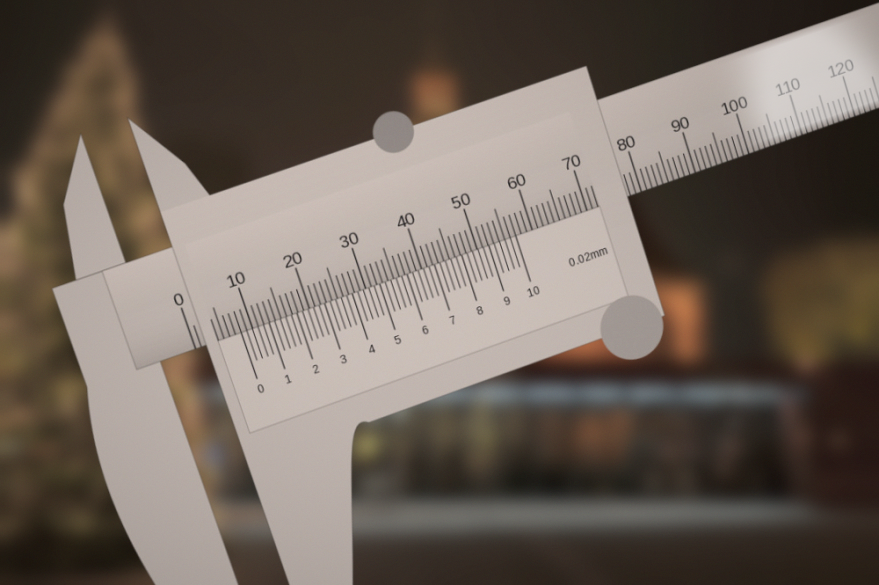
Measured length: 8.0 mm
